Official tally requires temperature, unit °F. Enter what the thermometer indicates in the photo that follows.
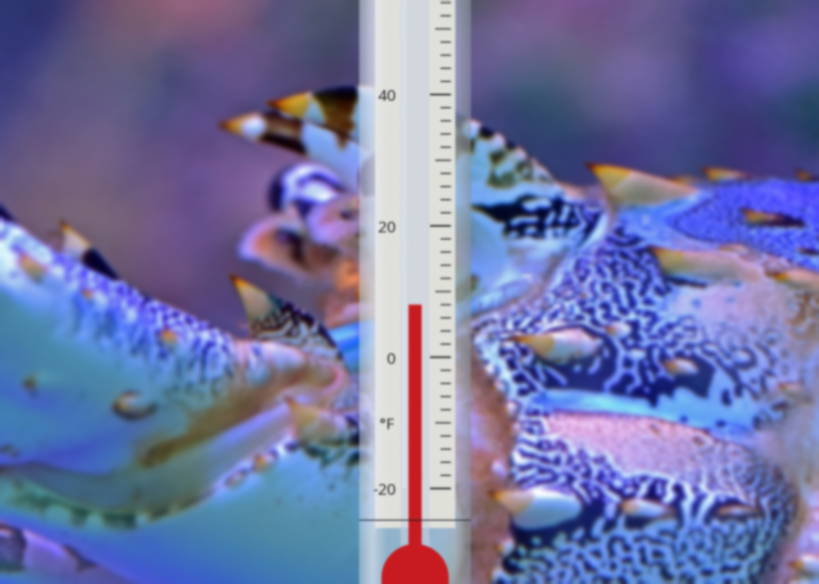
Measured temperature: 8 °F
